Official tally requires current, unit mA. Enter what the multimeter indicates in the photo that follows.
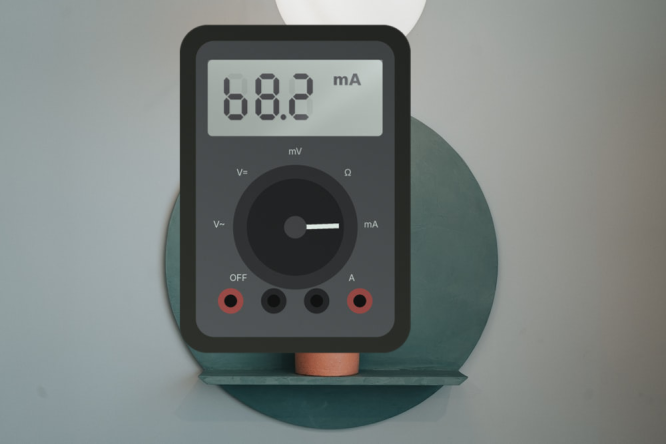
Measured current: 68.2 mA
